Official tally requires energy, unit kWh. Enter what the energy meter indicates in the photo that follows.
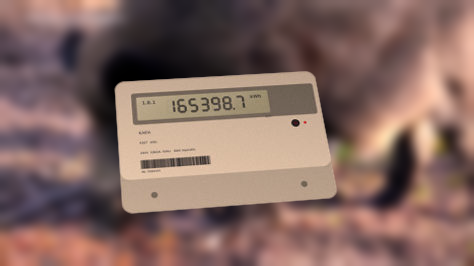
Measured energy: 165398.7 kWh
